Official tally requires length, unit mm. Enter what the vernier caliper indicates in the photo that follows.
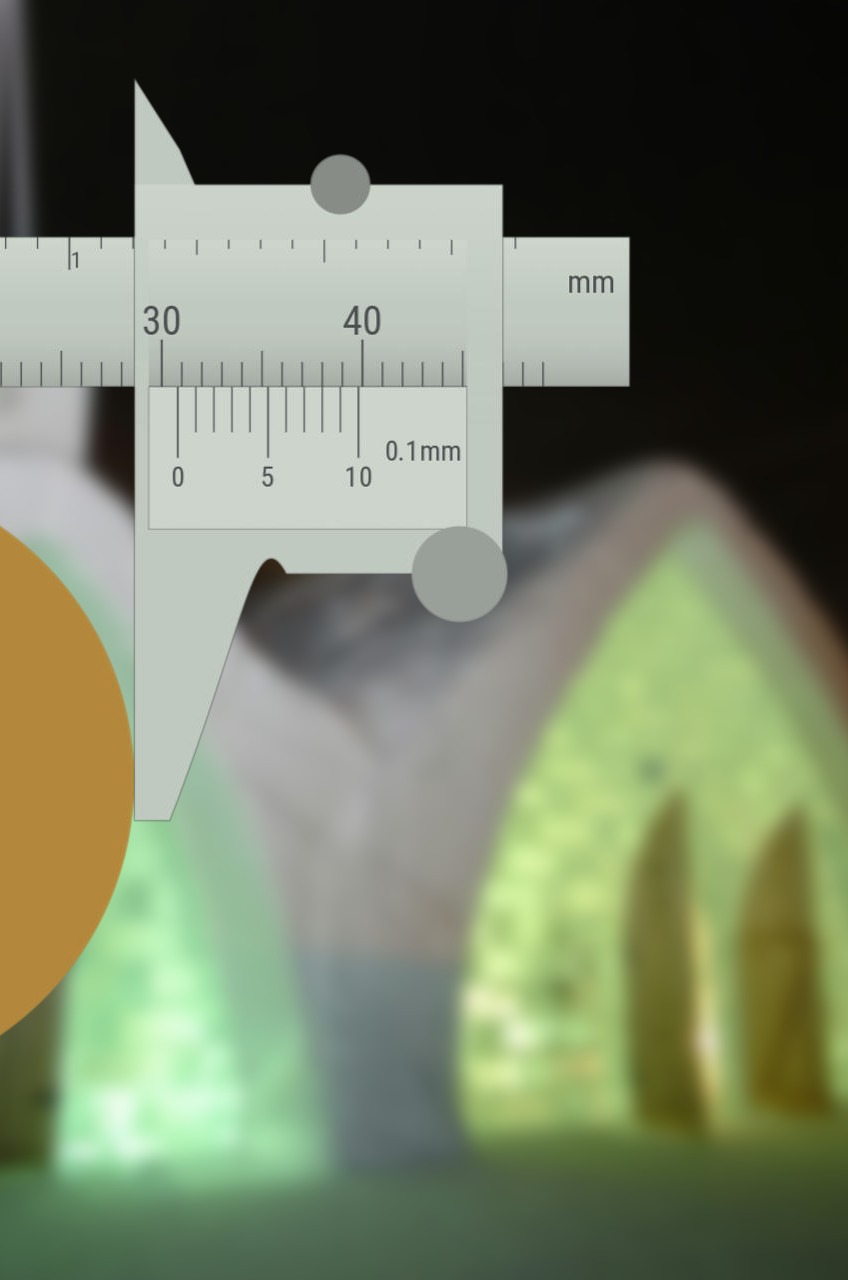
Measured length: 30.8 mm
